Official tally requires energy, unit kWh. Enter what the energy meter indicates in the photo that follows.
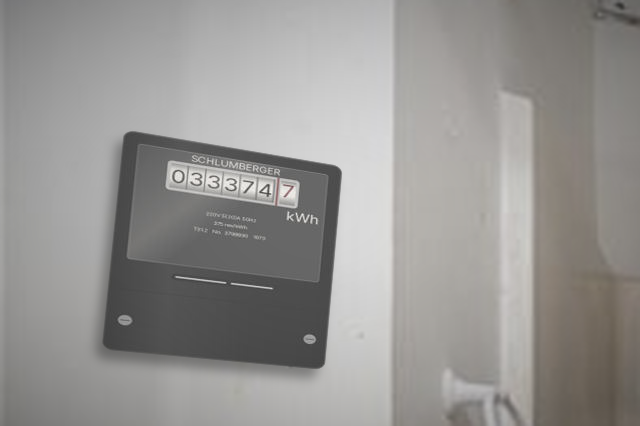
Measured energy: 33374.7 kWh
